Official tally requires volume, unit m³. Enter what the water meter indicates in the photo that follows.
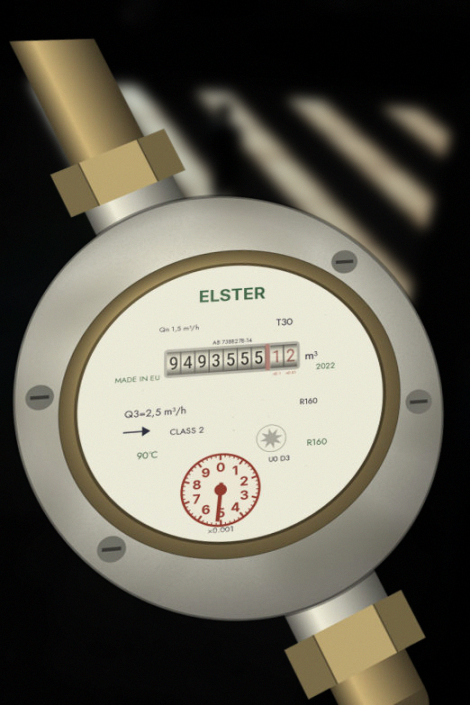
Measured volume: 9493555.125 m³
